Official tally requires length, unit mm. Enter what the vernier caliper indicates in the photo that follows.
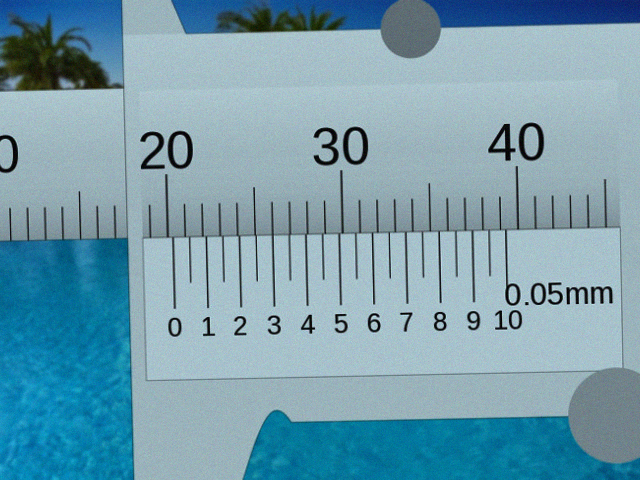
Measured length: 20.3 mm
